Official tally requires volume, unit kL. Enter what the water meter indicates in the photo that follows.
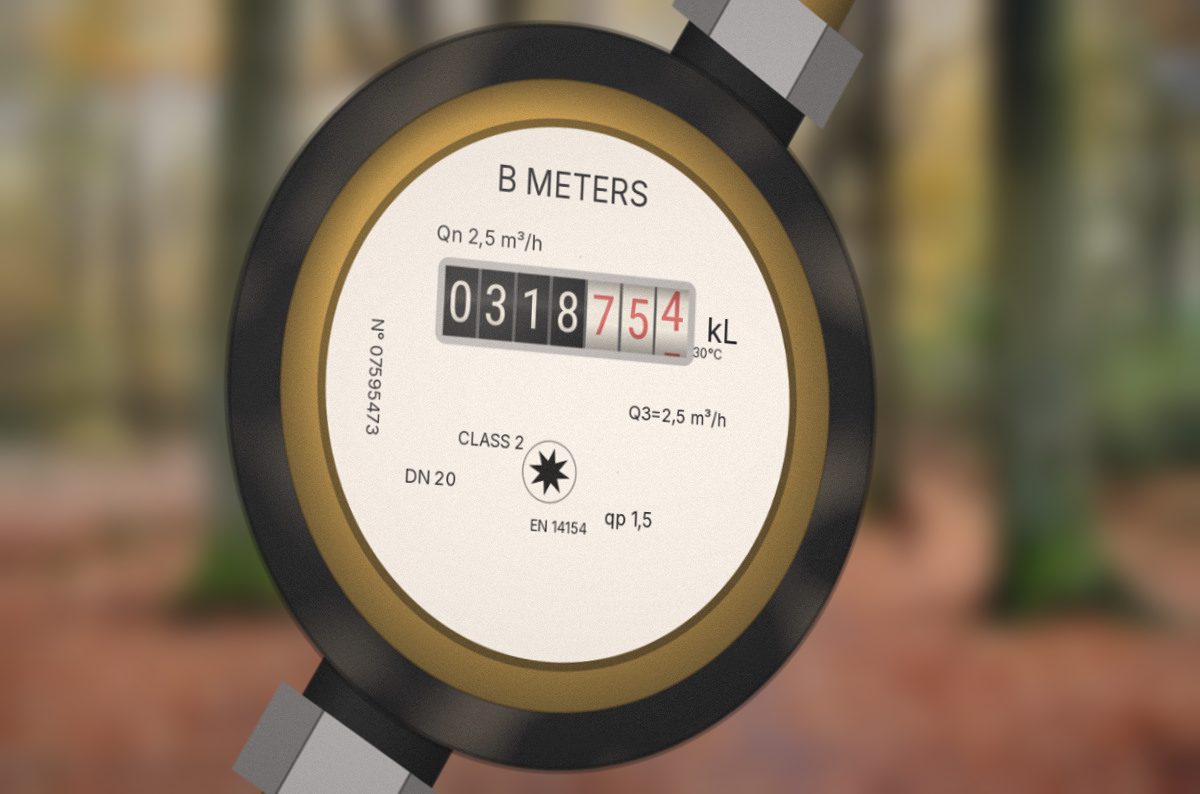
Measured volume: 318.754 kL
